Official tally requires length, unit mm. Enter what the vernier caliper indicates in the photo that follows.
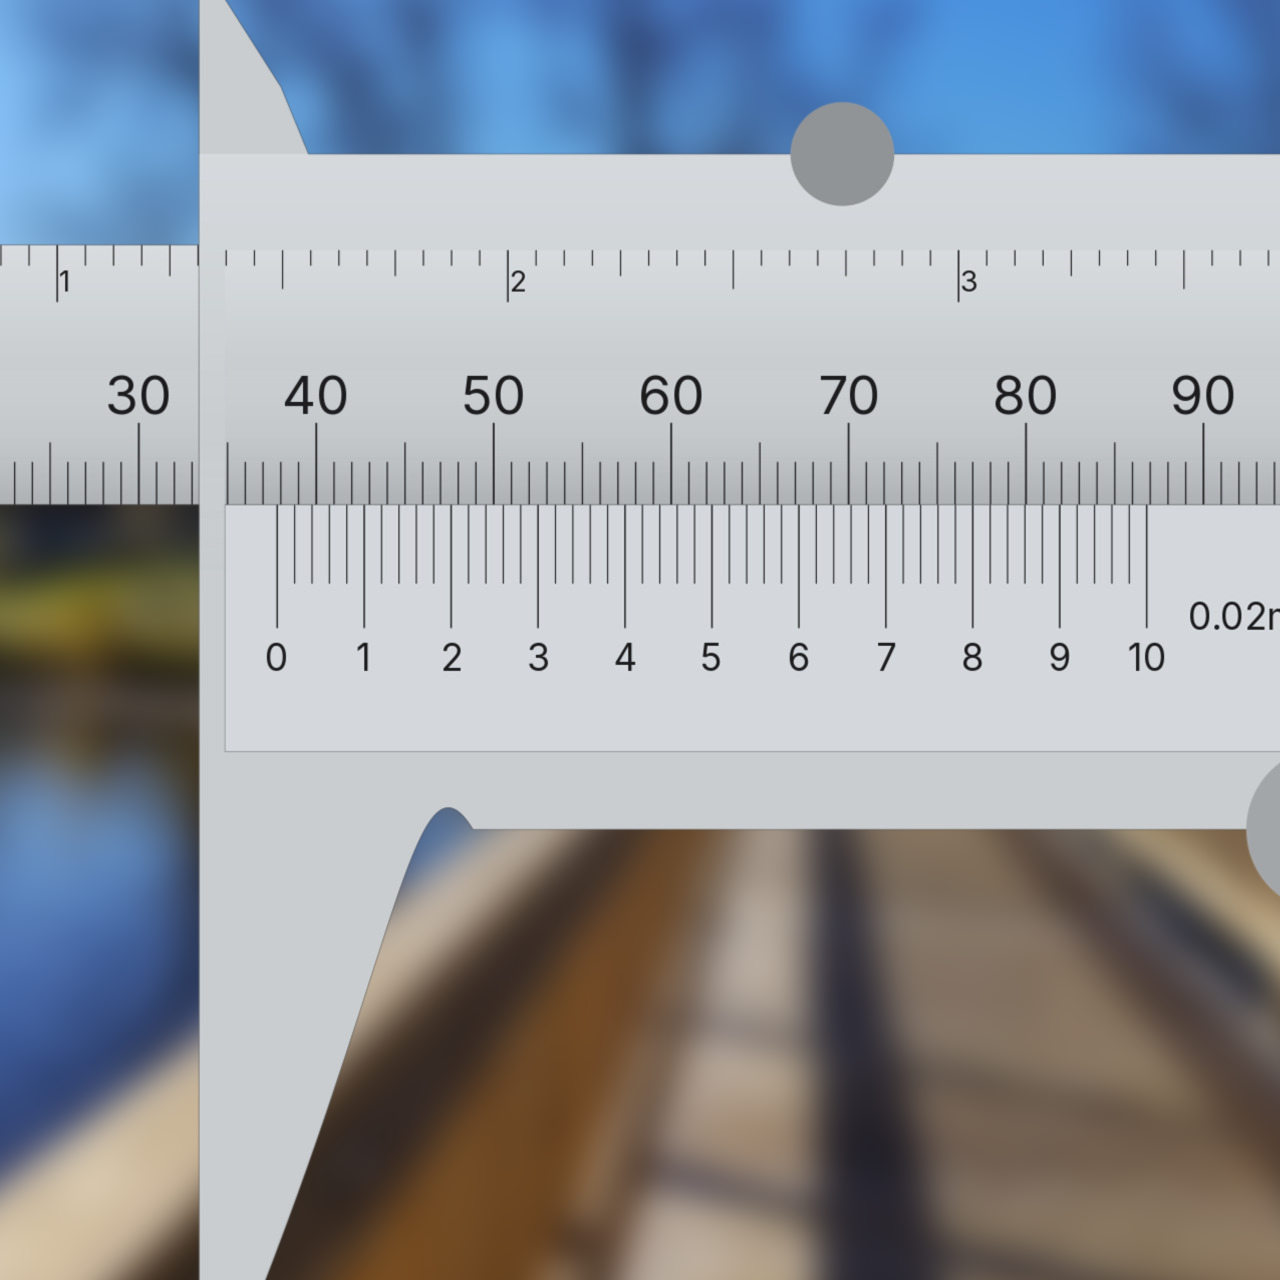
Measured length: 37.8 mm
